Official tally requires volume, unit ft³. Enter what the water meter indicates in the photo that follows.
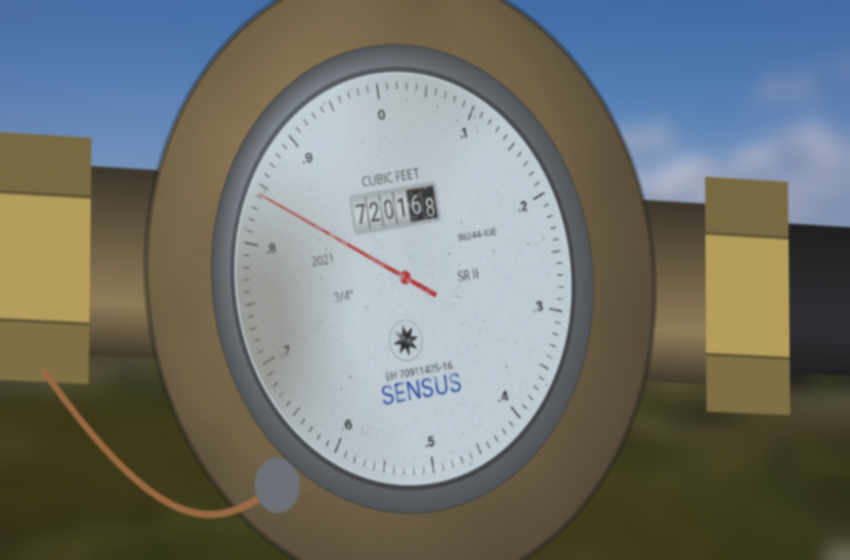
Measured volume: 720167.84 ft³
